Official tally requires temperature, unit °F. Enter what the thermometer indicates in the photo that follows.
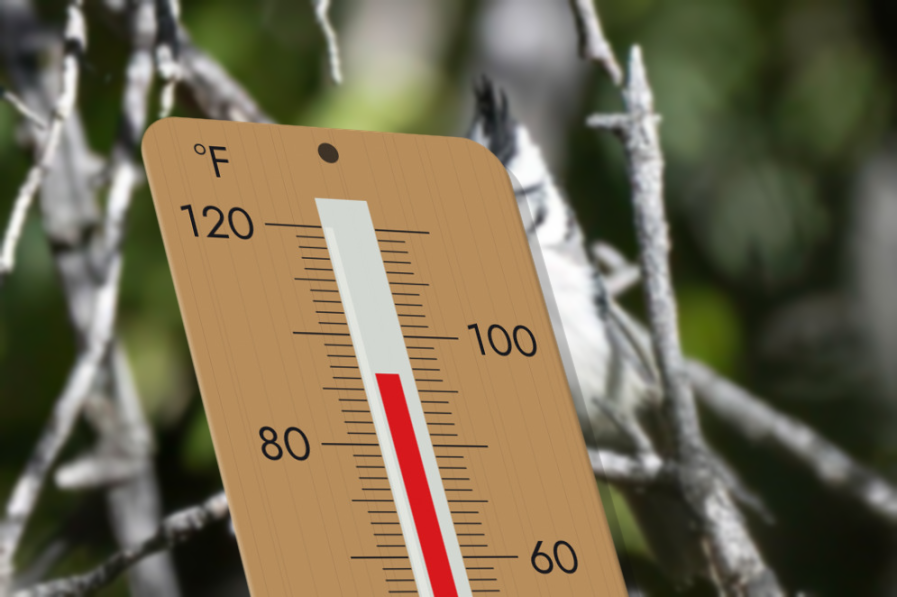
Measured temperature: 93 °F
